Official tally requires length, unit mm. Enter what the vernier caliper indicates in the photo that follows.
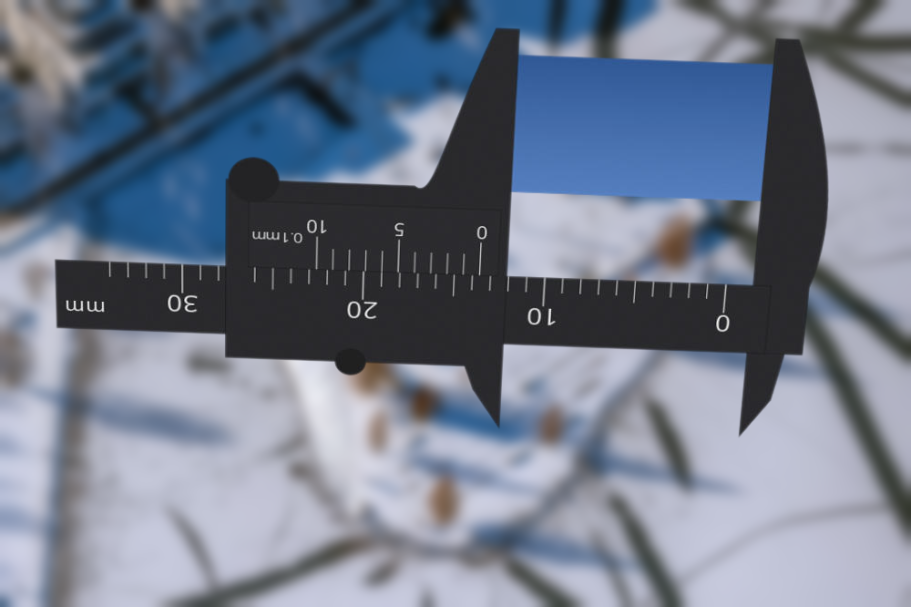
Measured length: 13.6 mm
